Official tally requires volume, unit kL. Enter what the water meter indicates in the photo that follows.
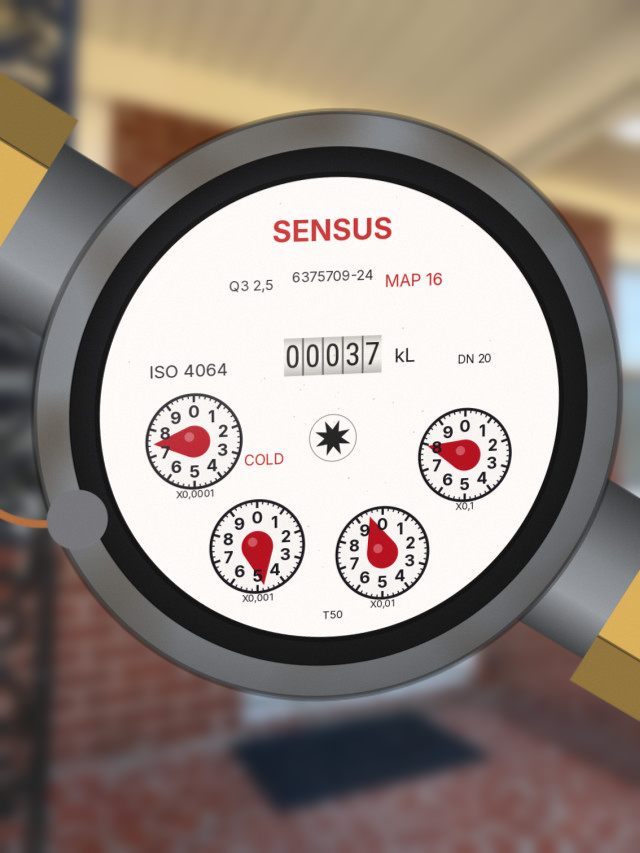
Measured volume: 37.7947 kL
